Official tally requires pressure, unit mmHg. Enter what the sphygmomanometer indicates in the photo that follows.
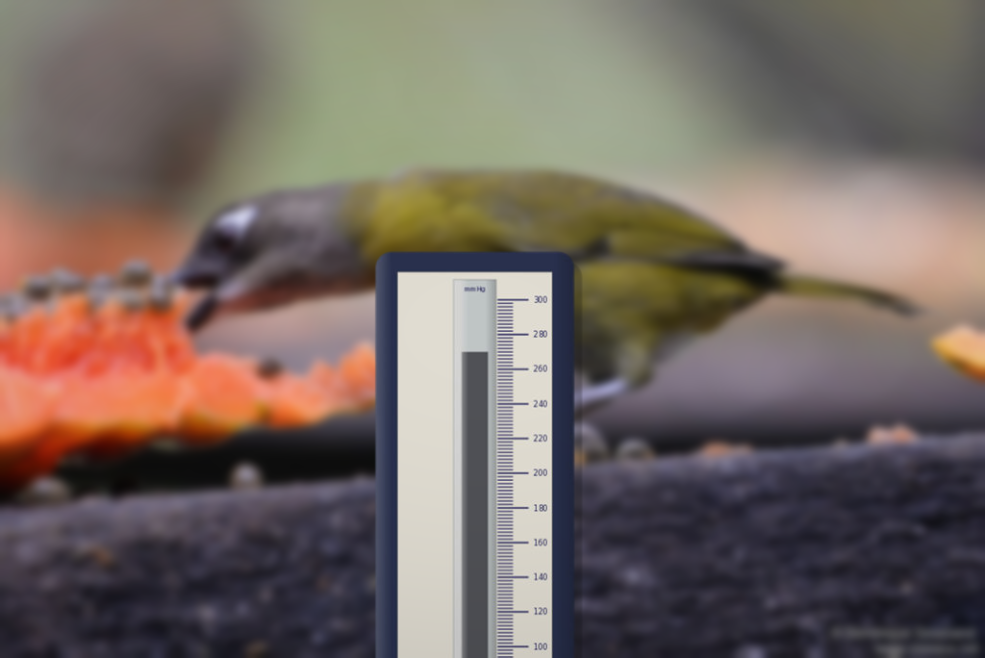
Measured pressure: 270 mmHg
